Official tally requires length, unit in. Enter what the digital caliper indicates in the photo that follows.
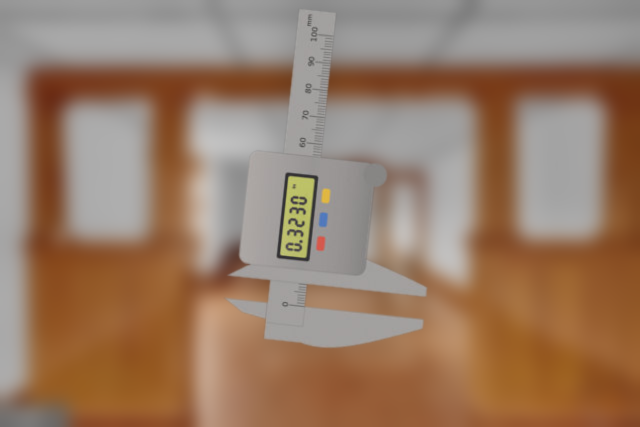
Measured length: 0.3230 in
